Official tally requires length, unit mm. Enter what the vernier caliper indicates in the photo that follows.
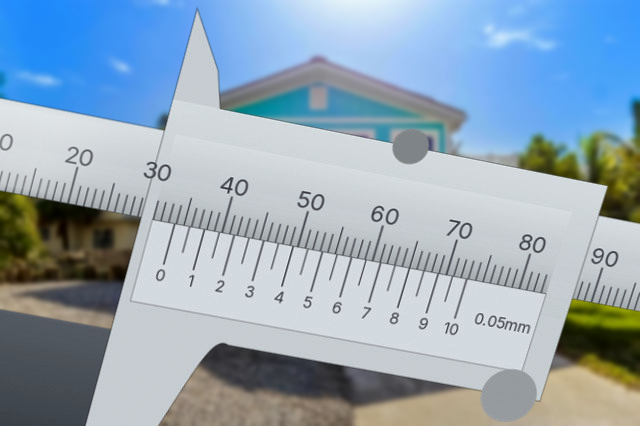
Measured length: 33.8 mm
